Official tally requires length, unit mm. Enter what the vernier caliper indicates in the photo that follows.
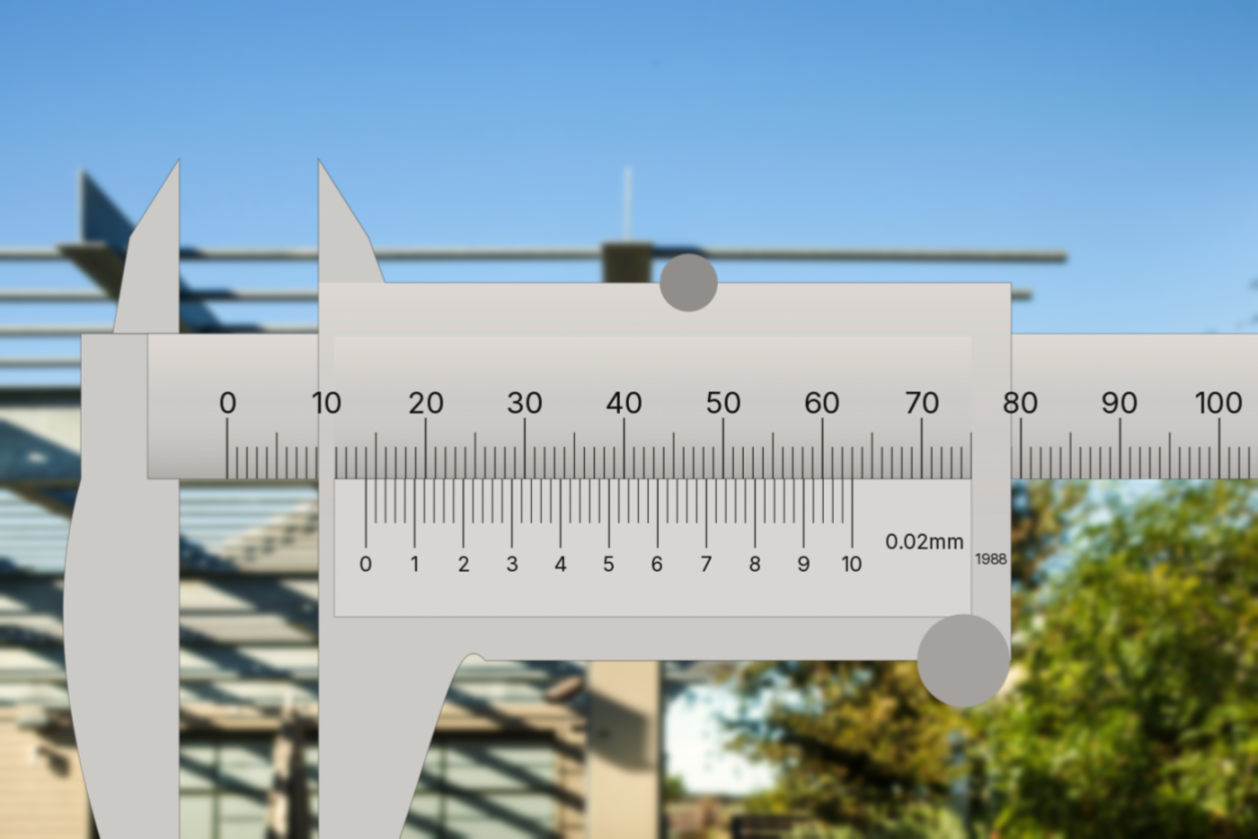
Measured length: 14.0 mm
